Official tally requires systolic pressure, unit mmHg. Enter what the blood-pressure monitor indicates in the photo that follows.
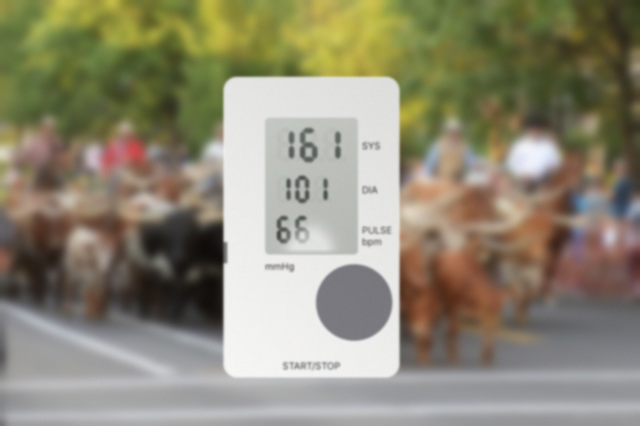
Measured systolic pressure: 161 mmHg
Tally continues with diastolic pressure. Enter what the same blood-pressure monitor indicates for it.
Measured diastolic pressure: 101 mmHg
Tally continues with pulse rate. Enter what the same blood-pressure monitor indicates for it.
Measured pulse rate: 66 bpm
